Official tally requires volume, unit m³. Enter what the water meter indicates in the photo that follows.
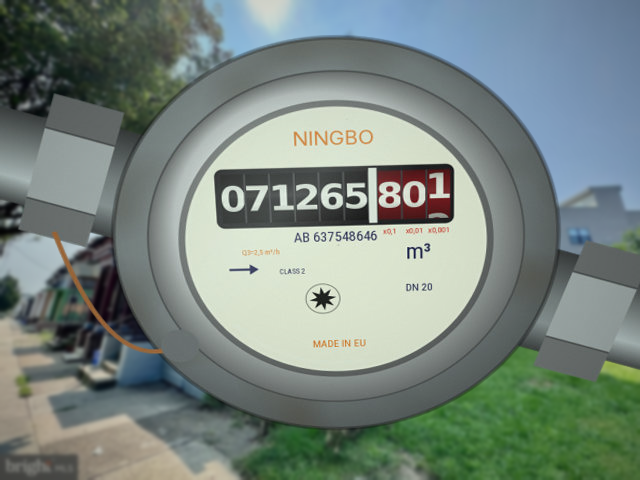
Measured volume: 71265.801 m³
